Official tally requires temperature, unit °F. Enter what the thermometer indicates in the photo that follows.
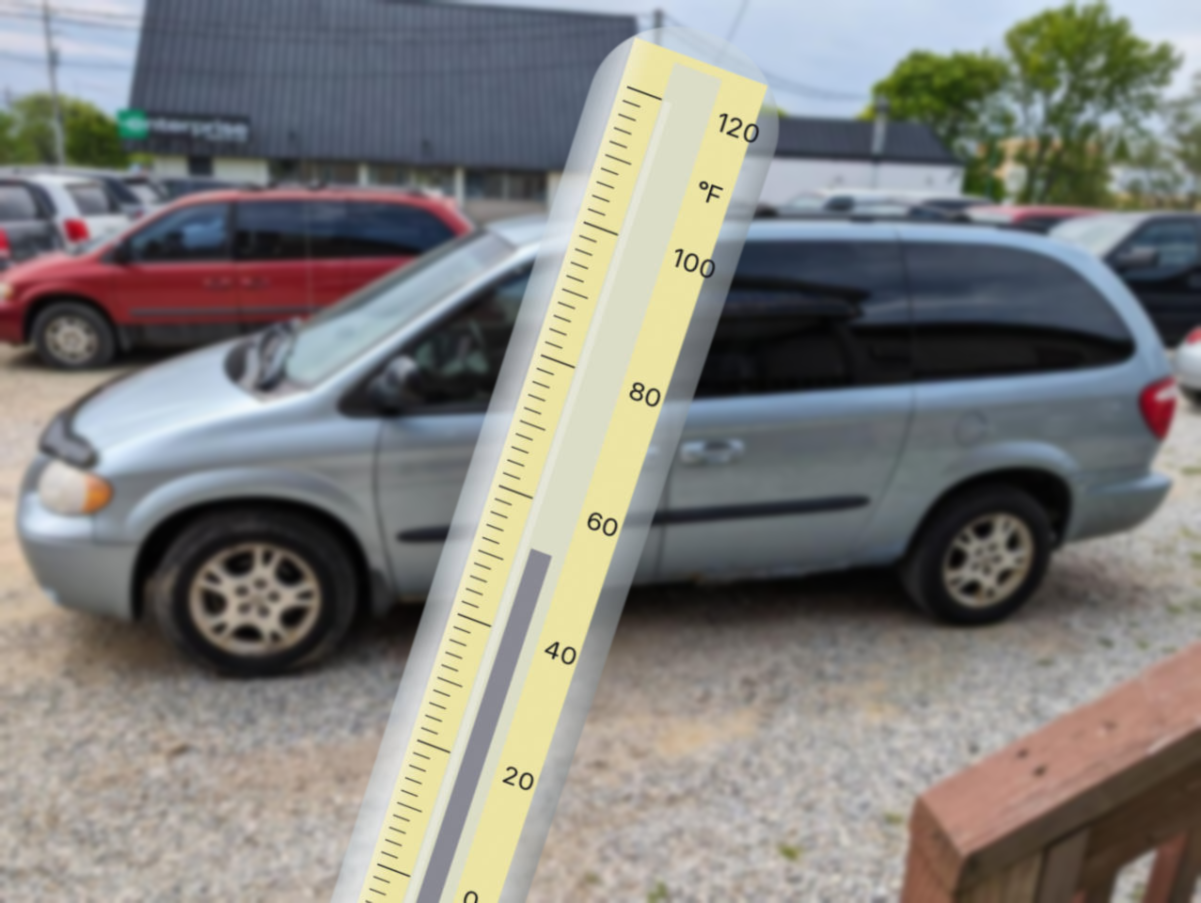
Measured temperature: 53 °F
